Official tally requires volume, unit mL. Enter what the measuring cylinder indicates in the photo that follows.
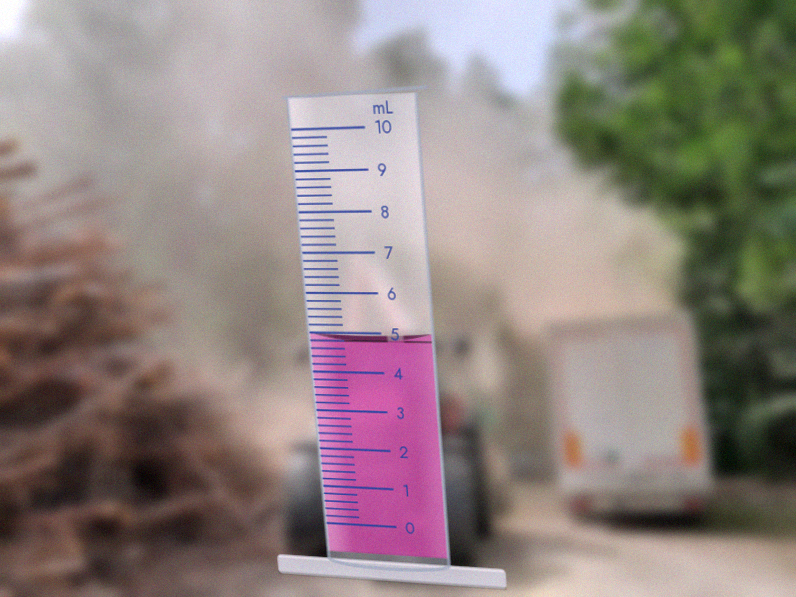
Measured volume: 4.8 mL
